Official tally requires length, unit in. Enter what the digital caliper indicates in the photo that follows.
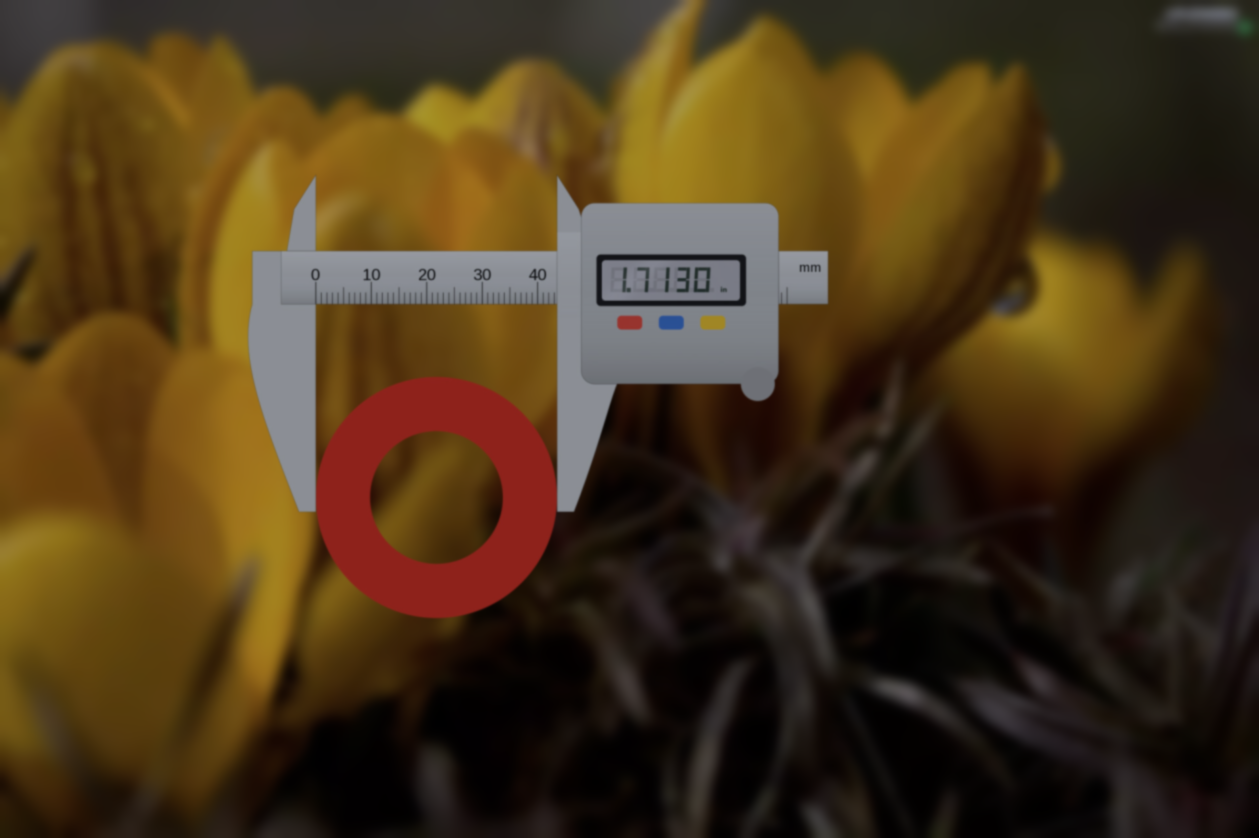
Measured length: 1.7130 in
